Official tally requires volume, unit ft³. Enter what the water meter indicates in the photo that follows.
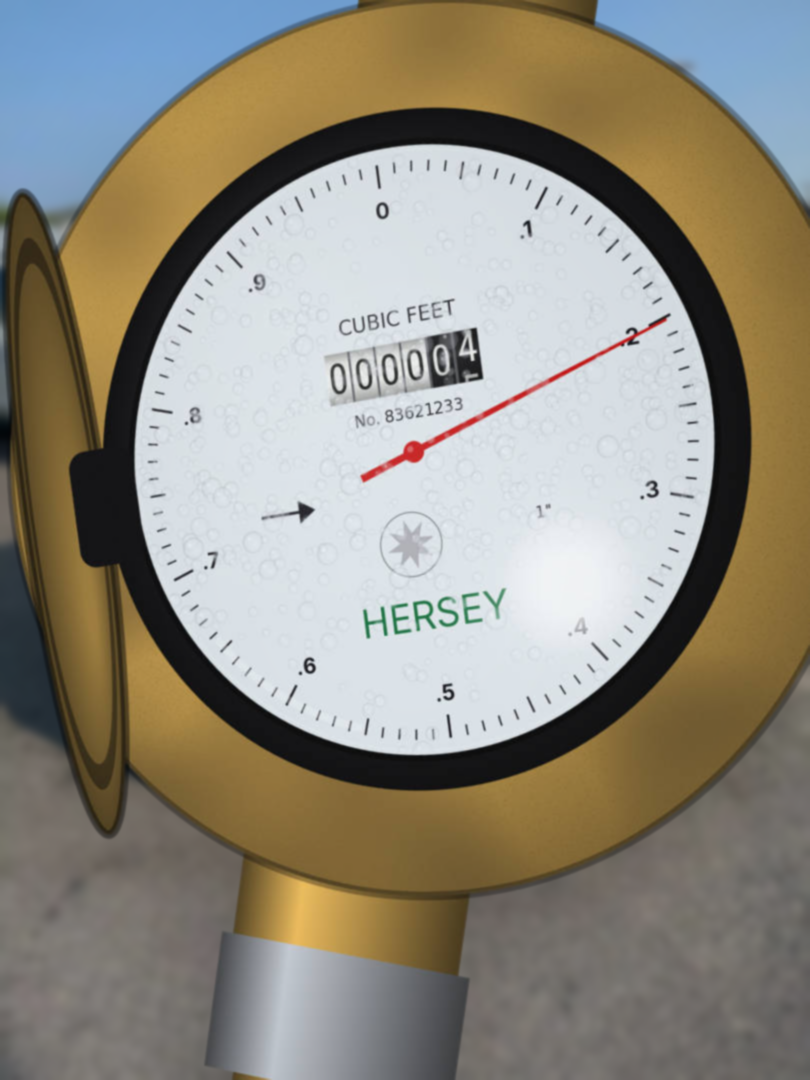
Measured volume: 4.20 ft³
